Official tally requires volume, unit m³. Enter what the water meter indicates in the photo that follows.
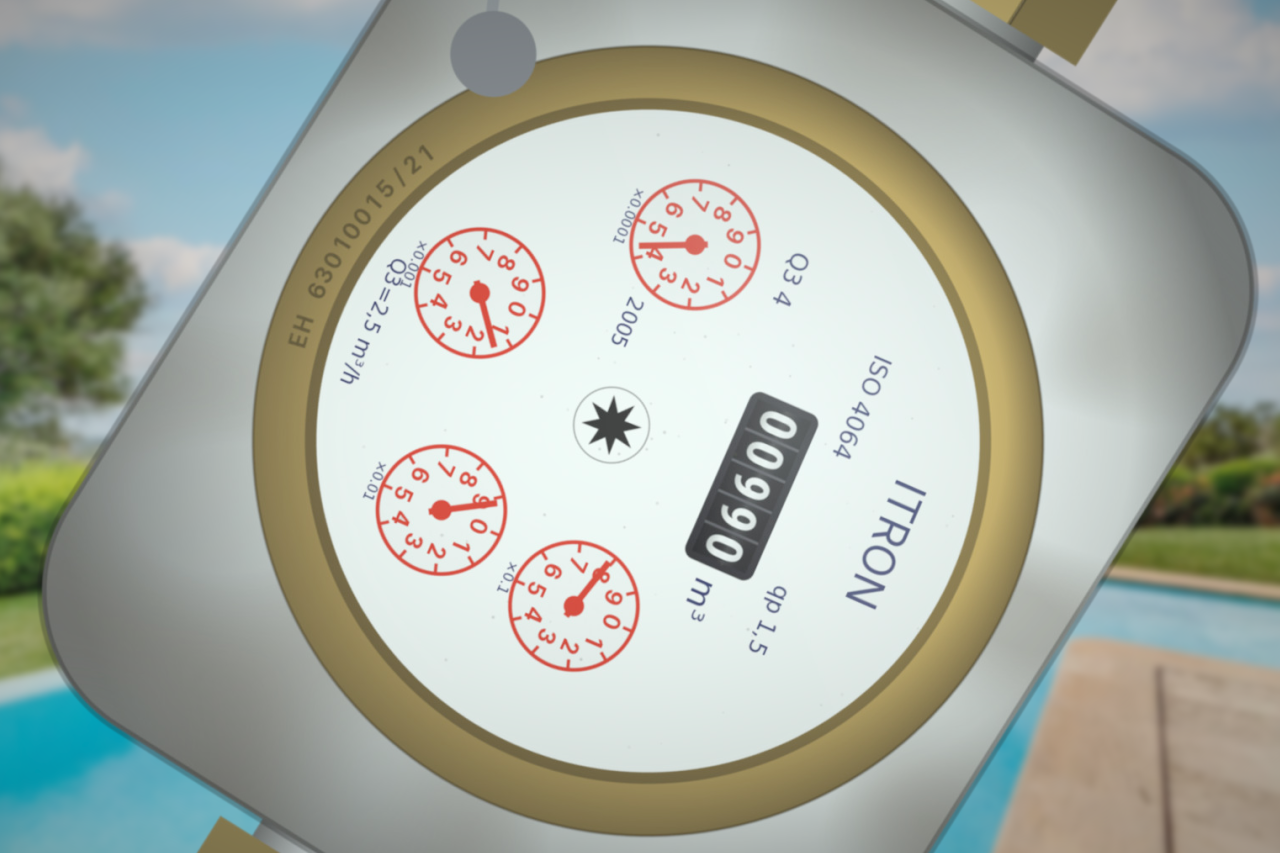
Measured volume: 990.7914 m³
